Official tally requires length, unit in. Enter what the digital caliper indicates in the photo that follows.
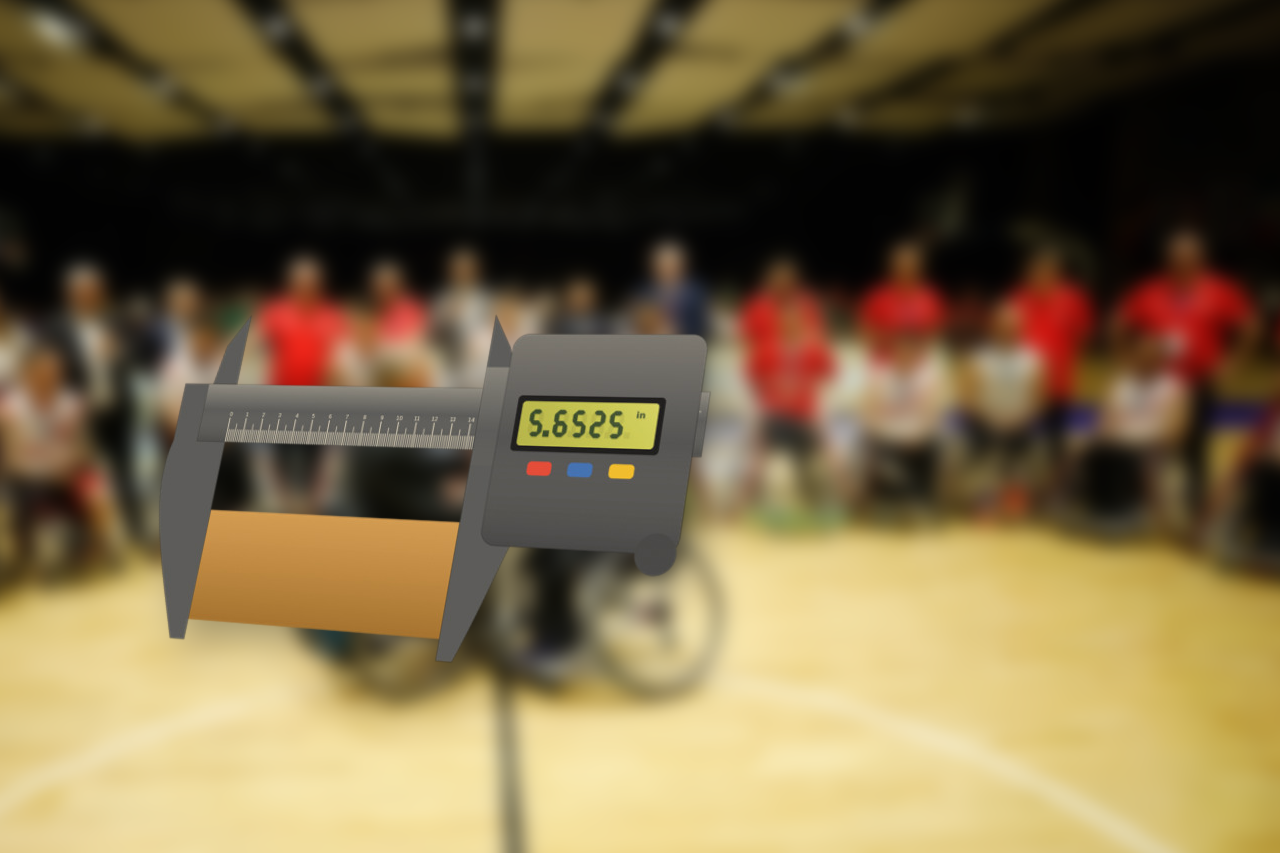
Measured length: 5.6525 in
